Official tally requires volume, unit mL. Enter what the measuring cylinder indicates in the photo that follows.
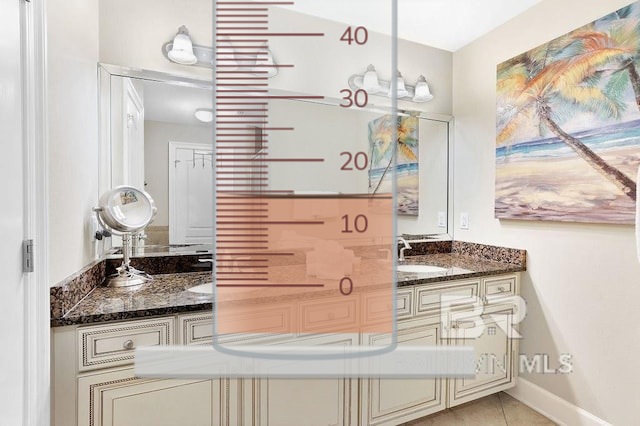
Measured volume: 14 mL
